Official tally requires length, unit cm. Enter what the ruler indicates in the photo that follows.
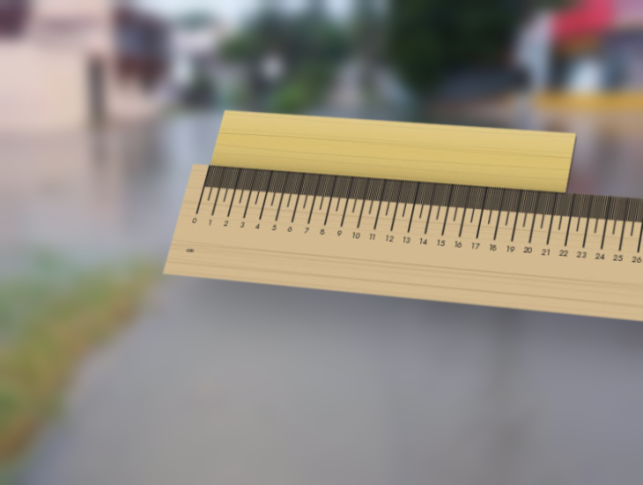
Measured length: 21.5 cm
